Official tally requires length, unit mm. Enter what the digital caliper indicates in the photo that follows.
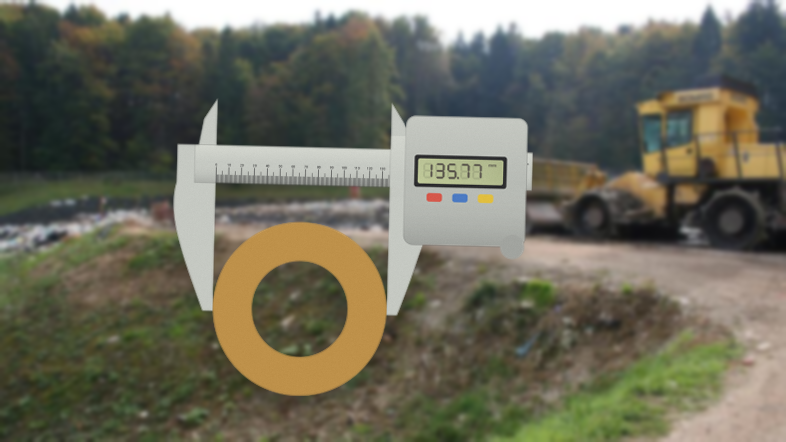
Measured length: 135.77 mm
